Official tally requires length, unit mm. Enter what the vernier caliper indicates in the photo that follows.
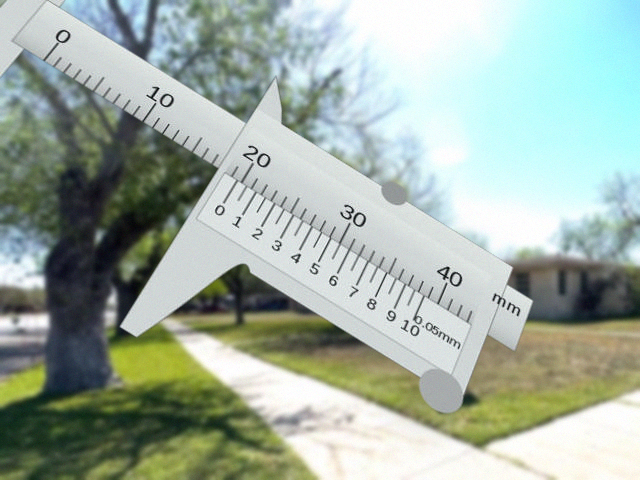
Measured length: 19.6 mm
